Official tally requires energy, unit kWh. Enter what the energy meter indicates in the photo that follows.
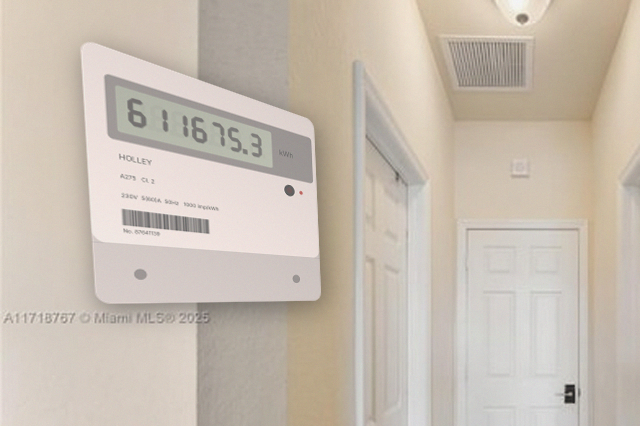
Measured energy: 611675.3 kWh
